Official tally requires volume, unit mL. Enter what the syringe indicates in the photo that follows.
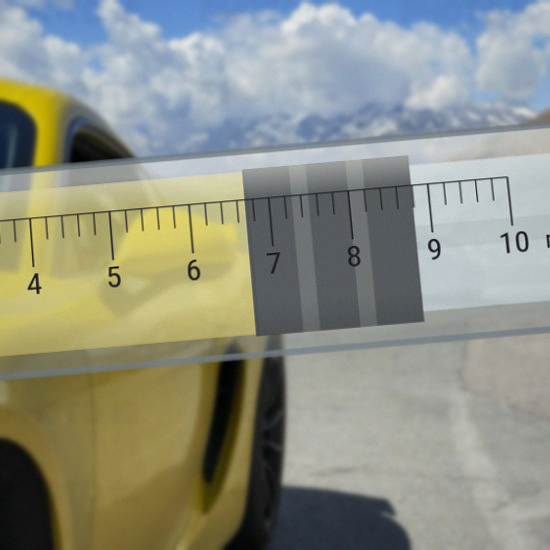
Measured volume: 6.7 mL
